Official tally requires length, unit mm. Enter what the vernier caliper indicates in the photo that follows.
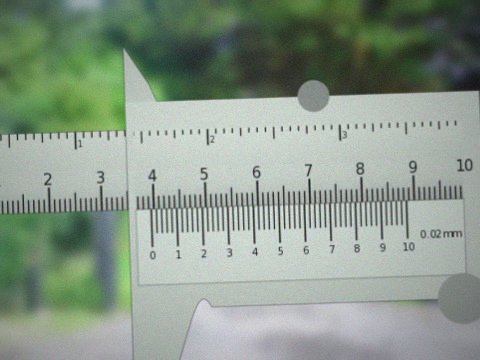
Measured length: 39.5 mm
